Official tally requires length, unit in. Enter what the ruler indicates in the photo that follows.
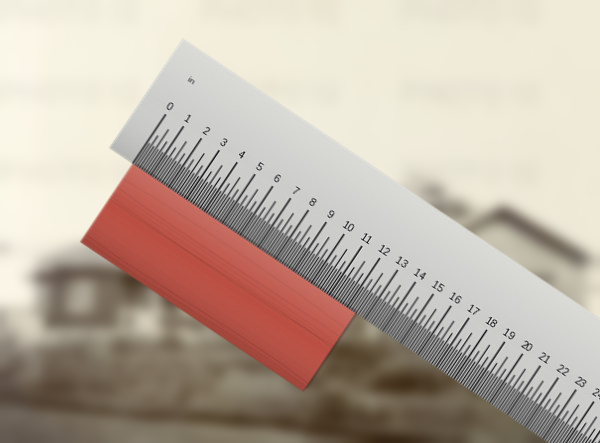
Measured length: 12.5 in
